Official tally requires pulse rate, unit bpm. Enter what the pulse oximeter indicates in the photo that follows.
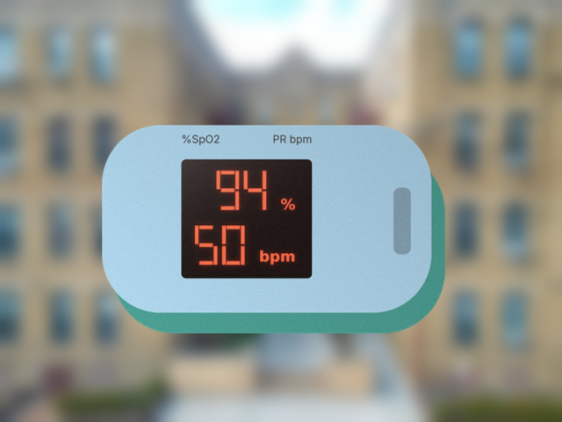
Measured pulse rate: 50 bpm
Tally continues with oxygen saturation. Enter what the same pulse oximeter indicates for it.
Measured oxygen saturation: 94 %
